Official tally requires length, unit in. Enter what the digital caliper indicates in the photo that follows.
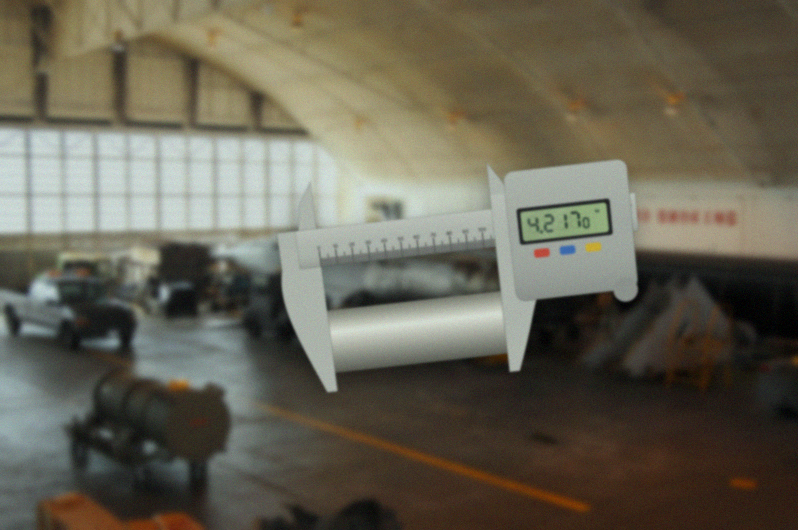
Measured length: 4.2170 in
